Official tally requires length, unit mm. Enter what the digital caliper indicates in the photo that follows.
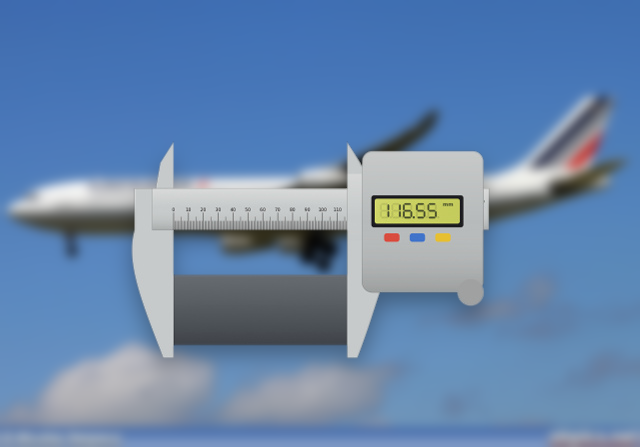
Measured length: 116.55 mm
